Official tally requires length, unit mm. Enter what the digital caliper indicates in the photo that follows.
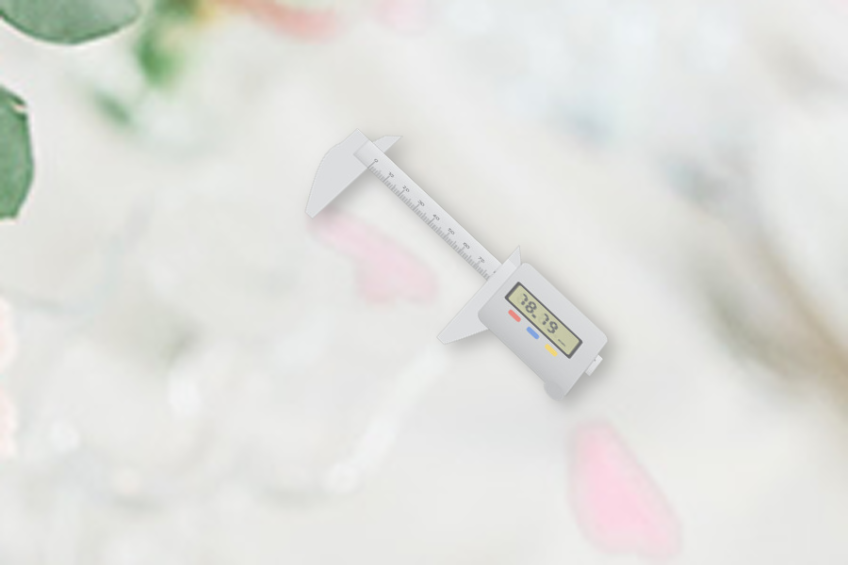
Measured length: 78.79 mm
